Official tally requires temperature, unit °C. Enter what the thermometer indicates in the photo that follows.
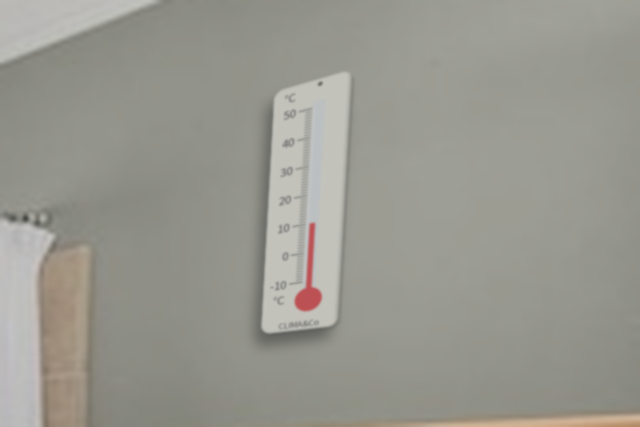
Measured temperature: 10 °C
